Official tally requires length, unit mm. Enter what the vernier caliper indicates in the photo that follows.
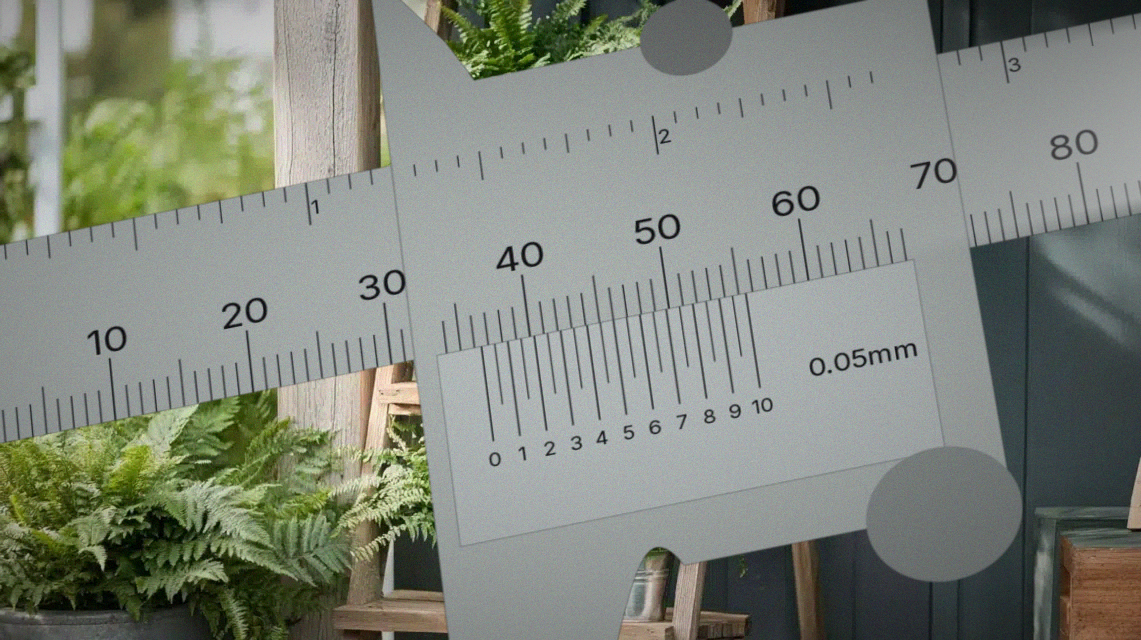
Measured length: 36.5 mm
